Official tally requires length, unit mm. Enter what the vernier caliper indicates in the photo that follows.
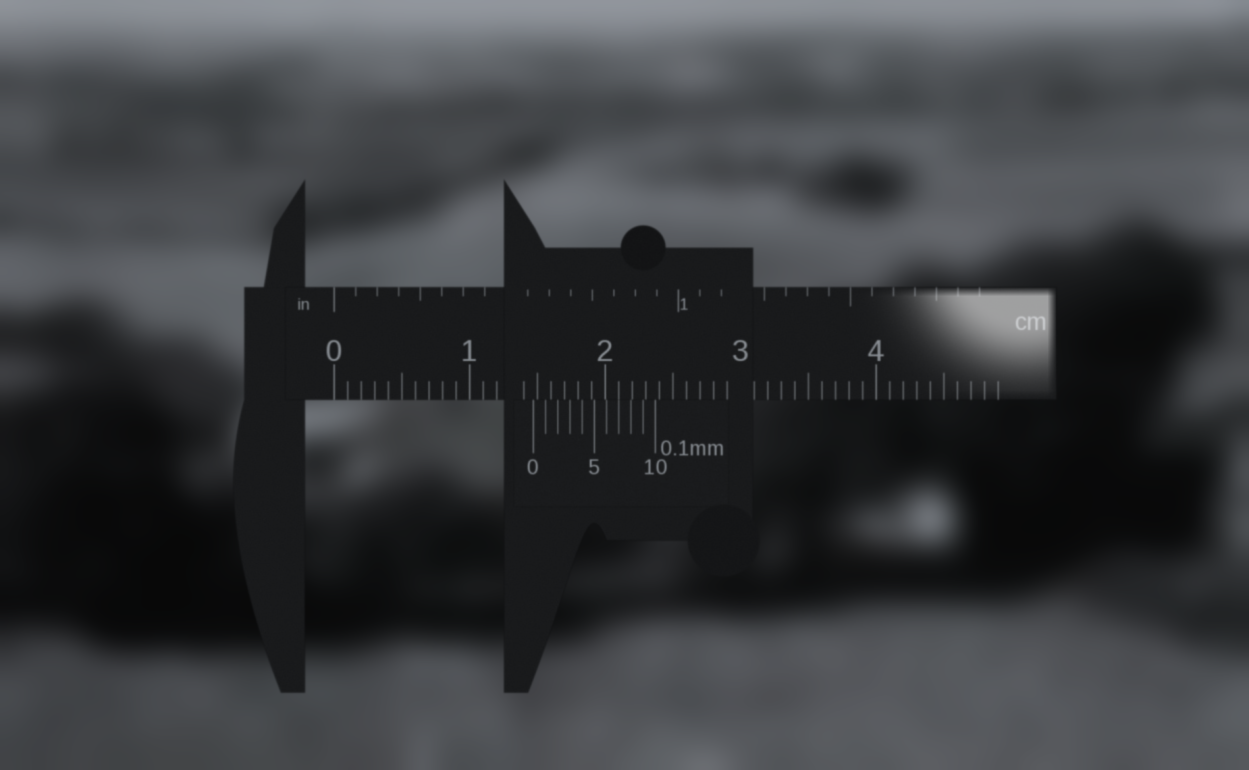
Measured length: 14.7 mm
